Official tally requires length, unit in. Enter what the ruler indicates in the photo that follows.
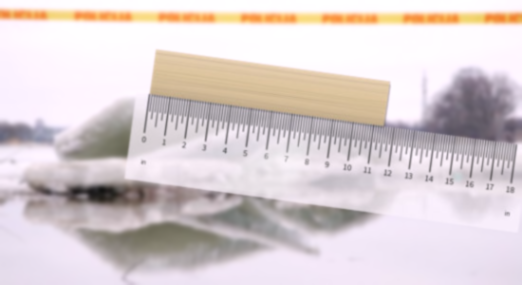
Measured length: 11.5 in
